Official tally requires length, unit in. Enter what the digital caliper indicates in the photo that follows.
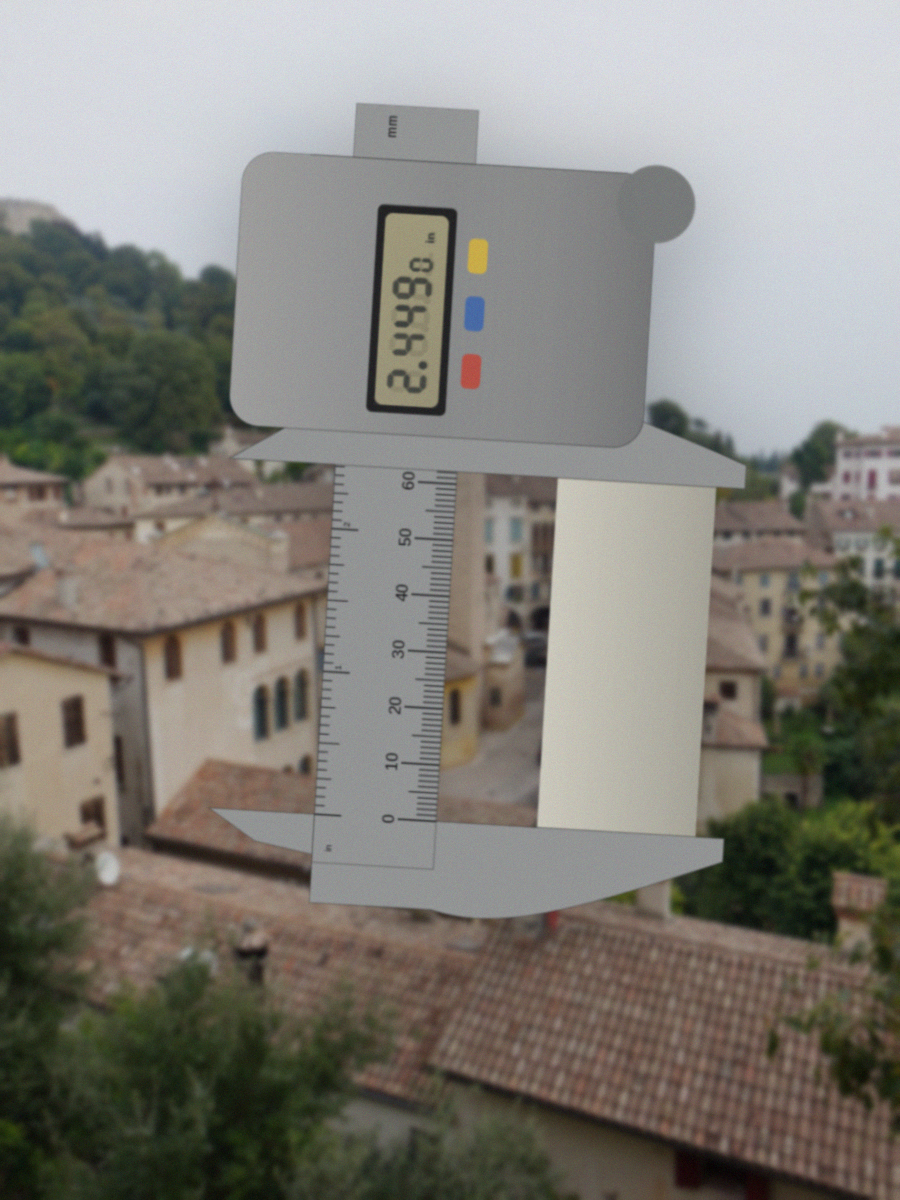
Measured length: 2.4490 in
